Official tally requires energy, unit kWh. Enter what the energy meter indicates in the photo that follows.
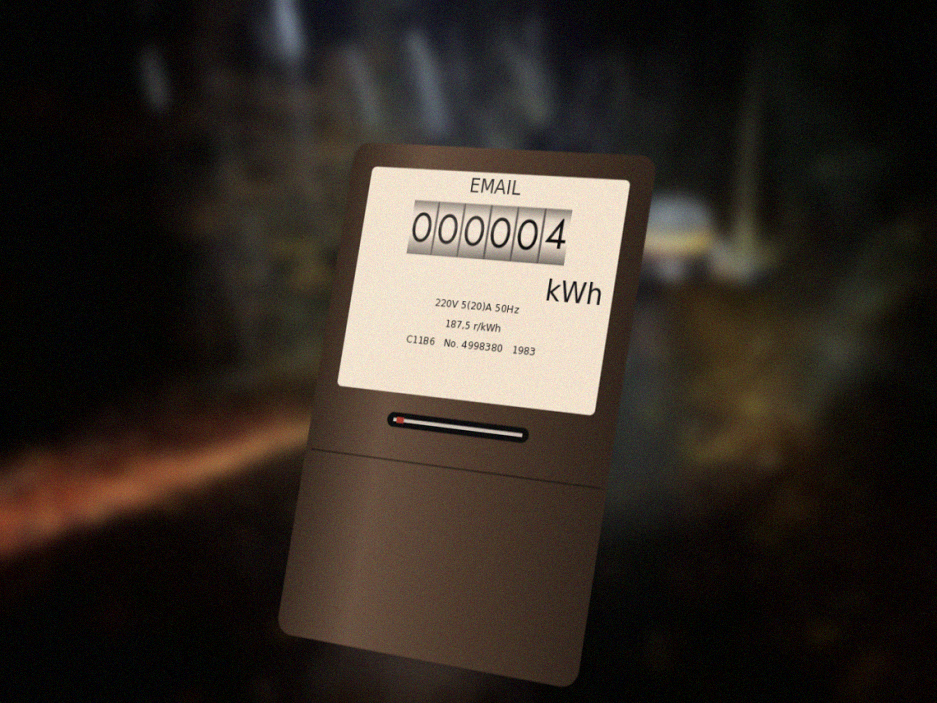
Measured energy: 4 kWh
